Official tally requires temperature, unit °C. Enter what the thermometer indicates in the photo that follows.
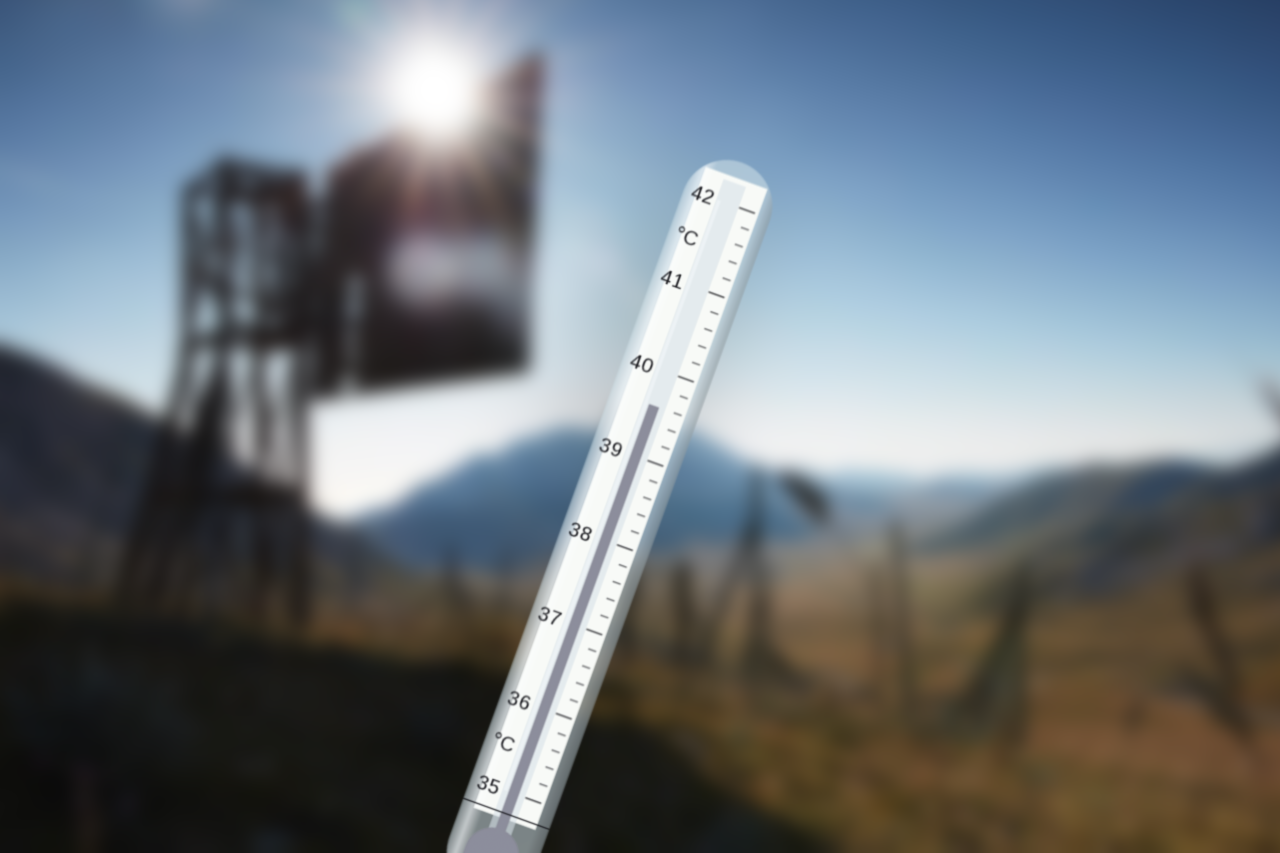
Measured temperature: 39.6 °C
